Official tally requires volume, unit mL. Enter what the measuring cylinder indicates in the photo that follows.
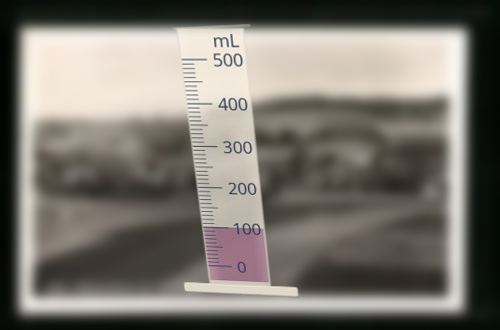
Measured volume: 100 mL
